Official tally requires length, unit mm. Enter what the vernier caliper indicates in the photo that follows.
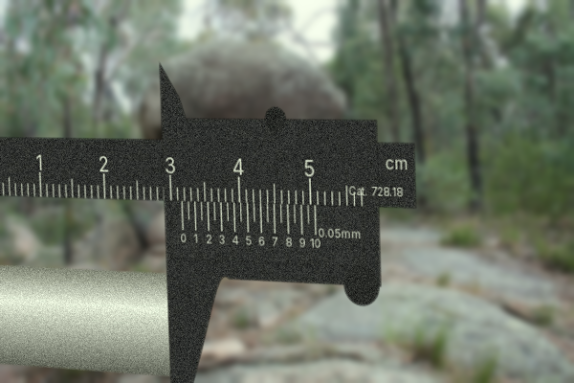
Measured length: 31.6 mm
